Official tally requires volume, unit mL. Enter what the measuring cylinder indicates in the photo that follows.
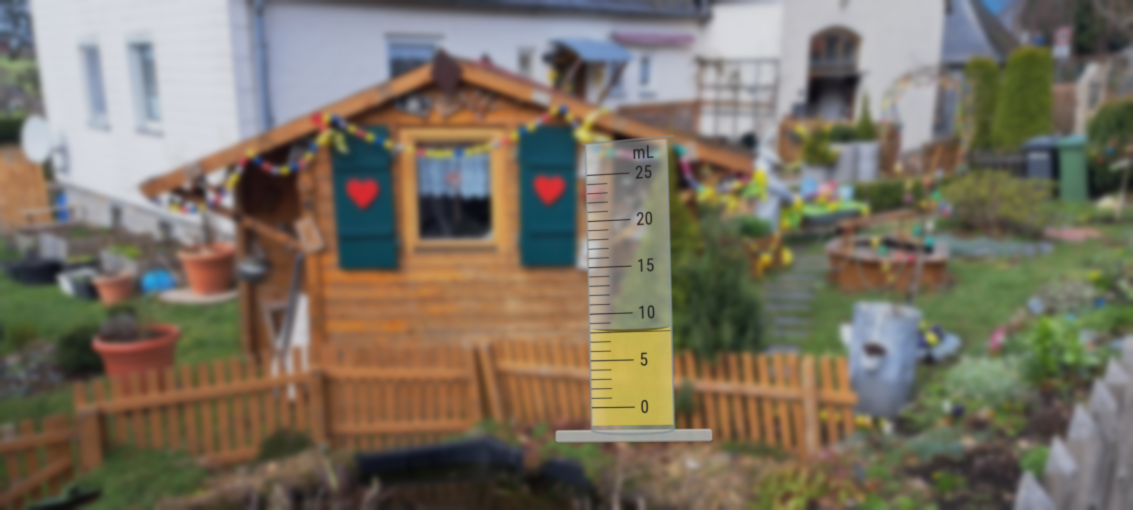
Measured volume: 8 mL
